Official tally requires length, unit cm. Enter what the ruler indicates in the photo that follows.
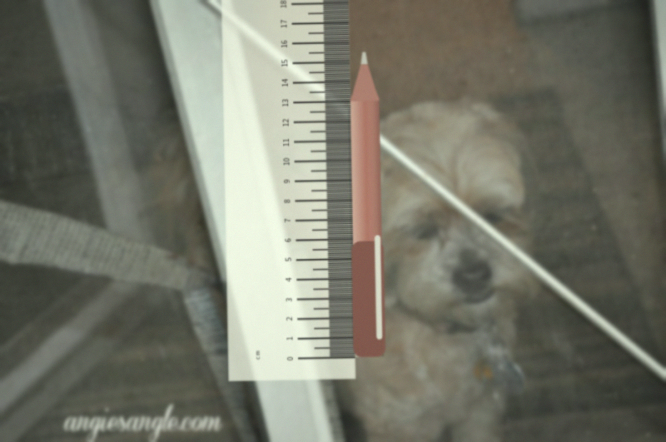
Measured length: 15.5 cm
